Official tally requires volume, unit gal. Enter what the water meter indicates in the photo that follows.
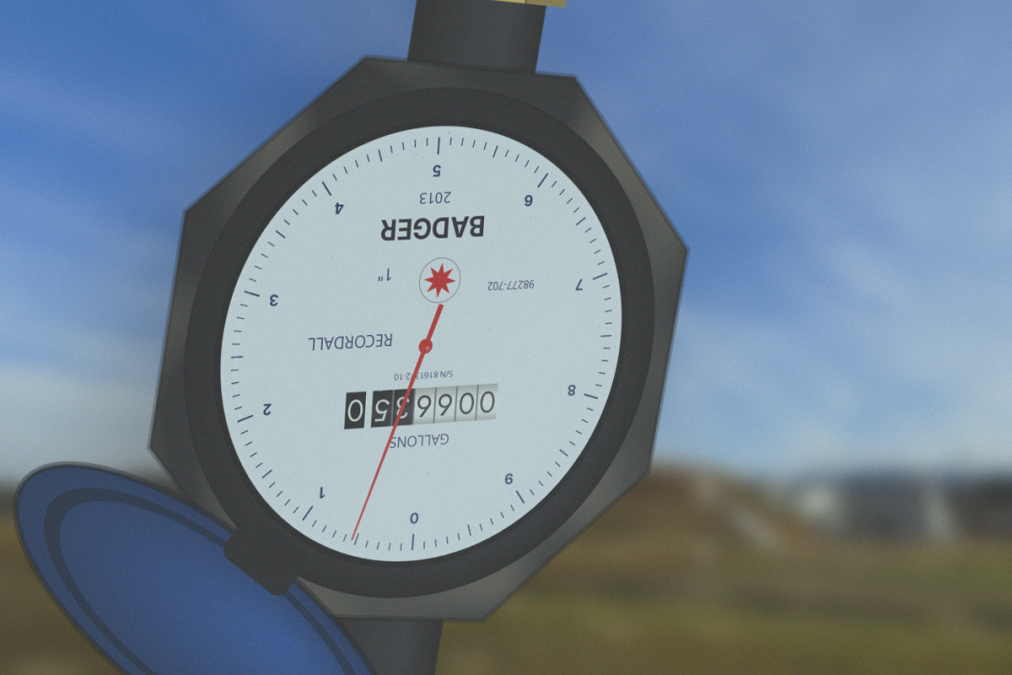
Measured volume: 66350.5 gal
